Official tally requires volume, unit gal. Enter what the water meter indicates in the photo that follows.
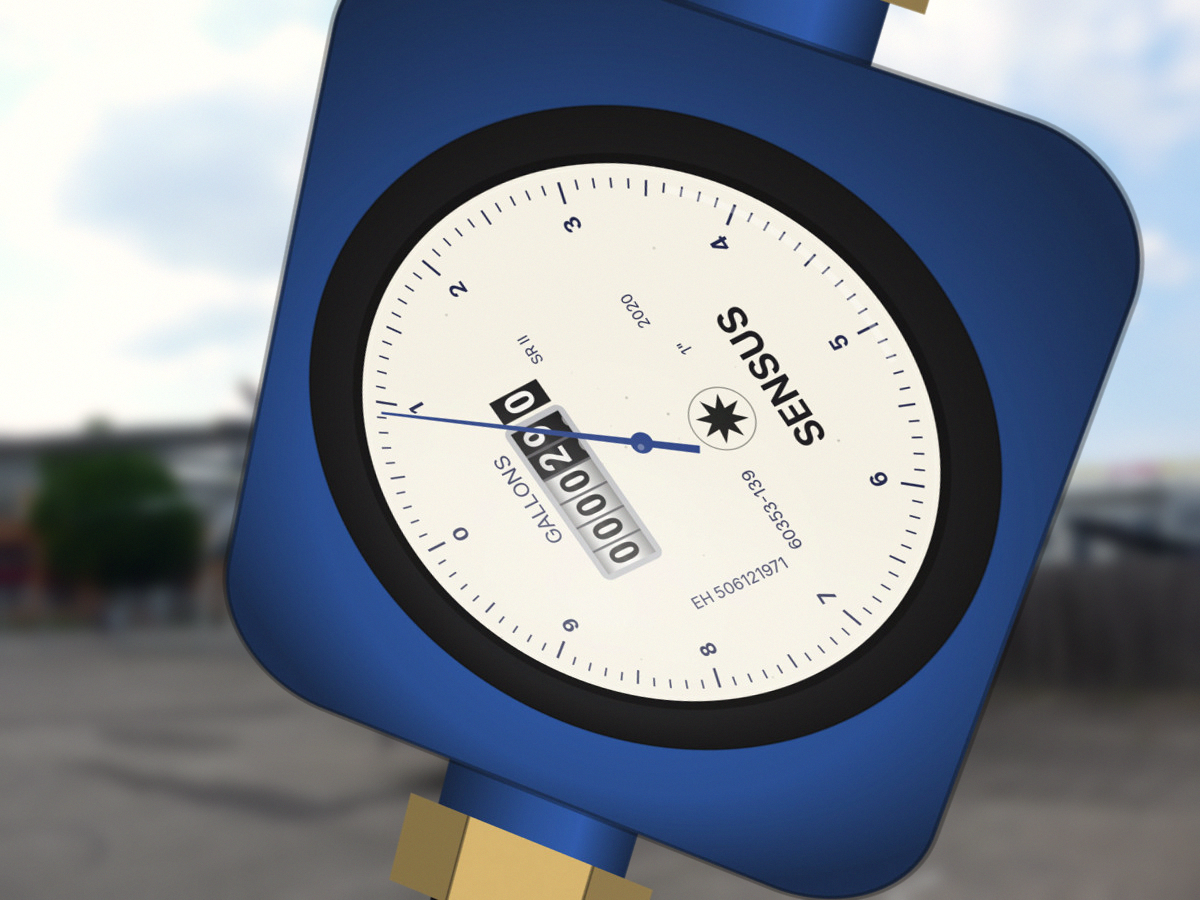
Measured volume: 290.9 gal
